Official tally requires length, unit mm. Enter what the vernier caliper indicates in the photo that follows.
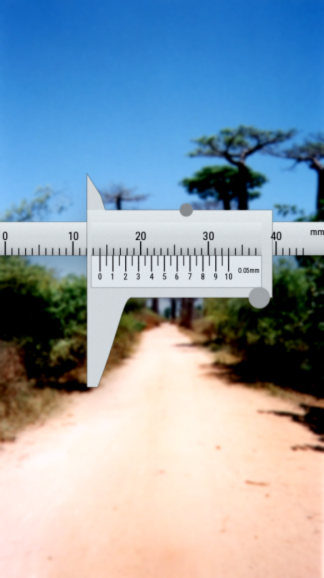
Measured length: 14.0 mm
